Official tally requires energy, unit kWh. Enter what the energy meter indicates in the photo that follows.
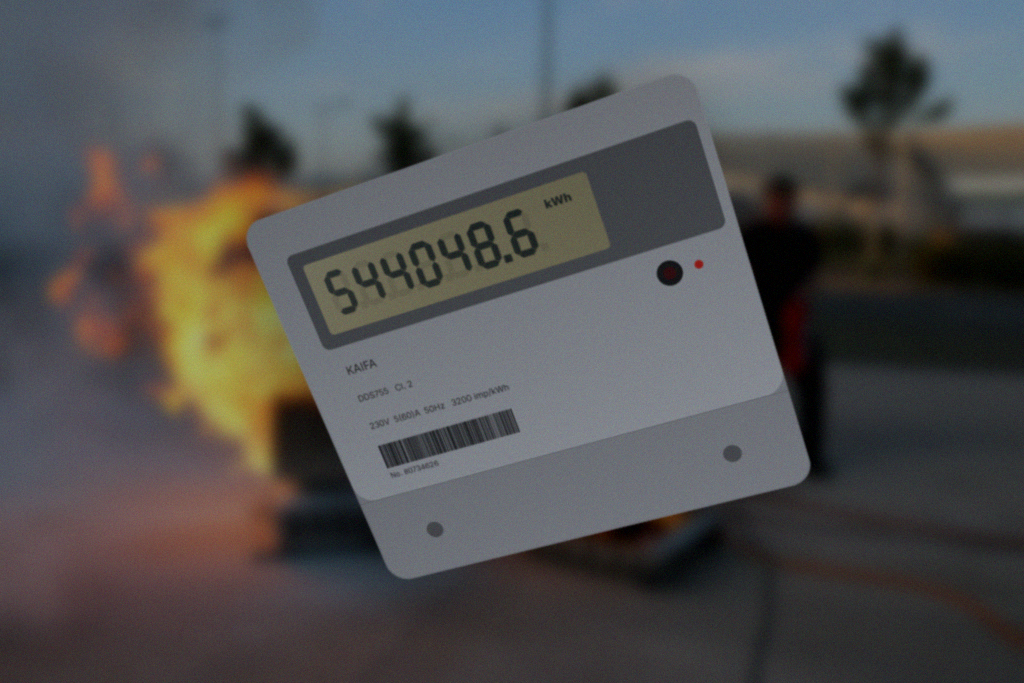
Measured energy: 544048.6 kWh
